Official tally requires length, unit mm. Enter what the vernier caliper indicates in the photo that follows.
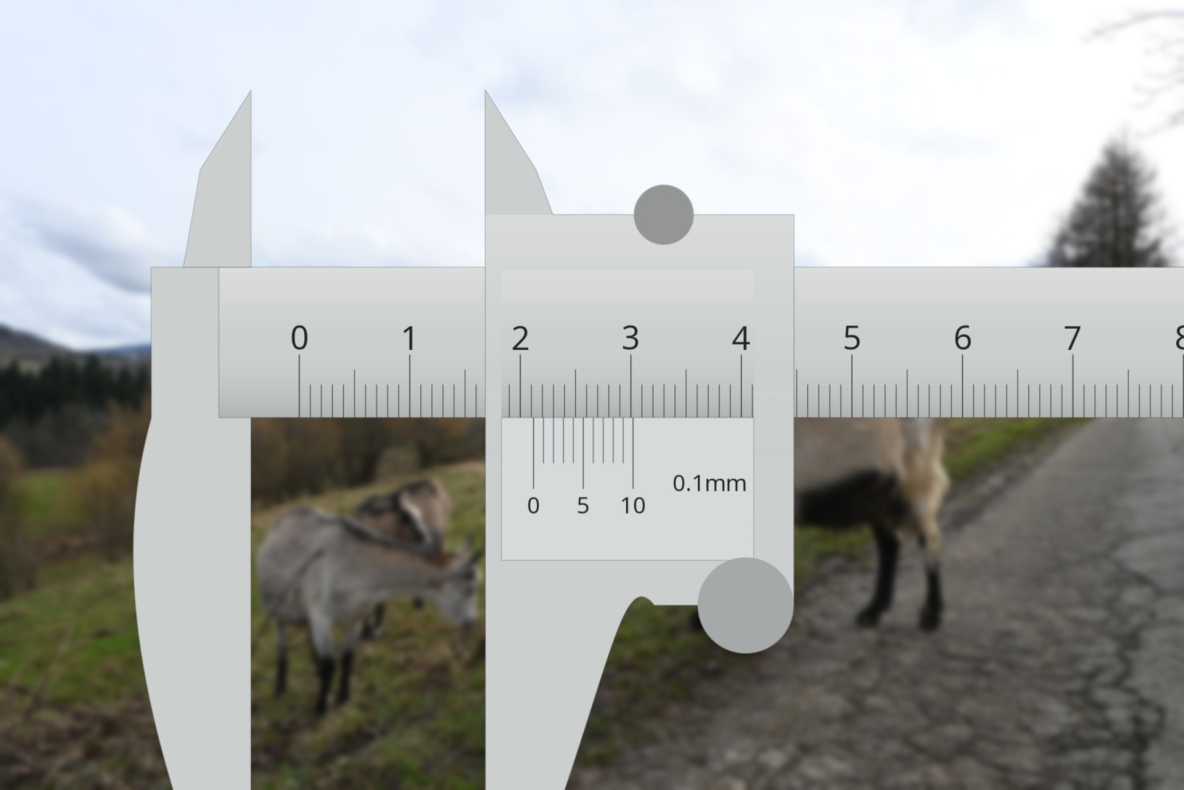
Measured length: 21.2 mm
